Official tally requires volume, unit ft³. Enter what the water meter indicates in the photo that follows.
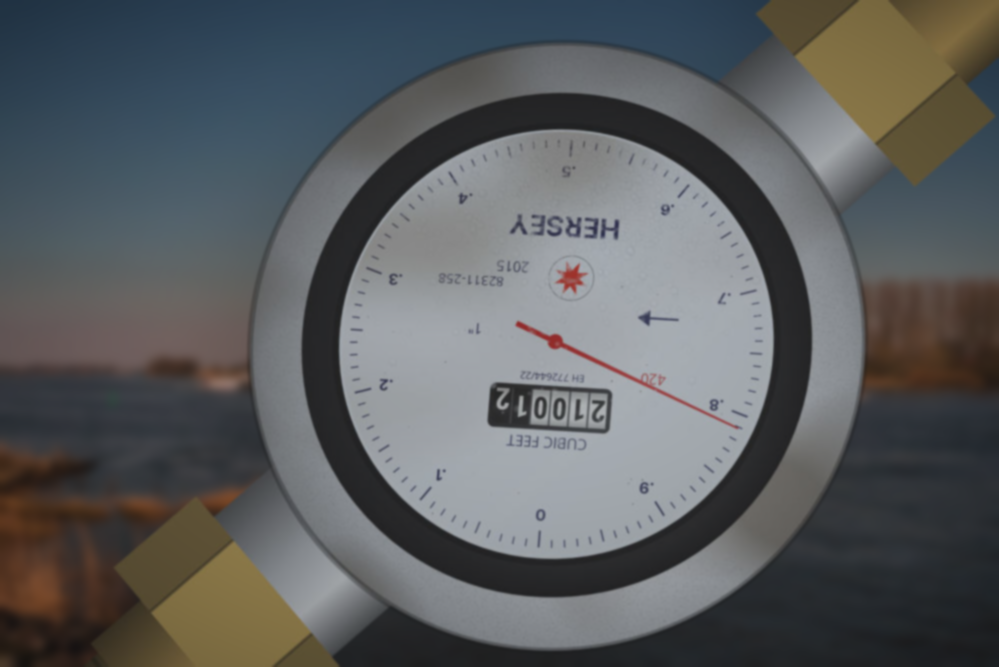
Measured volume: 210011.81 ft³
